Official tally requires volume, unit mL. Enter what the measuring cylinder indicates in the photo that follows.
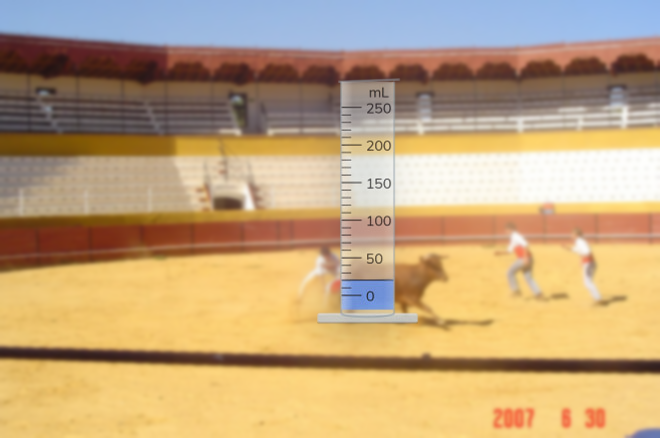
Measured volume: 20 mL
